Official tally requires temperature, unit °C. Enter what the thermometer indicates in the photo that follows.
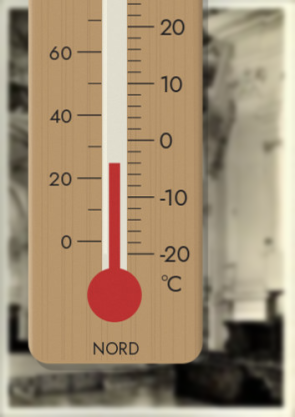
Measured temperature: -4 °C
